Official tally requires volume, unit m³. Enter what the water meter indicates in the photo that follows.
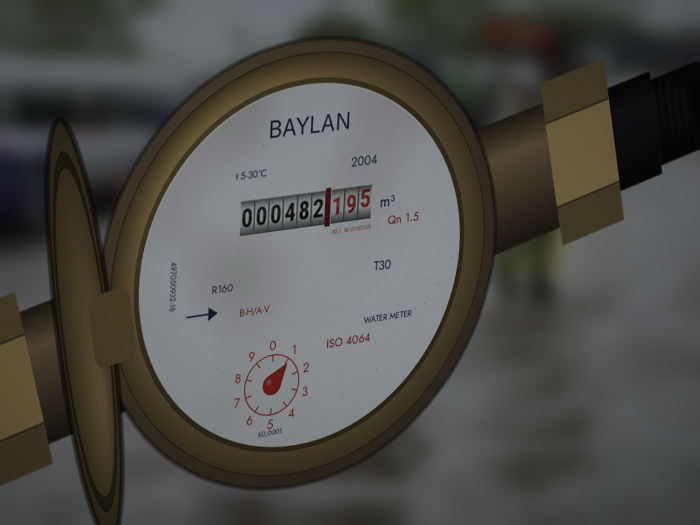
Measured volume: 482.1951 m³
